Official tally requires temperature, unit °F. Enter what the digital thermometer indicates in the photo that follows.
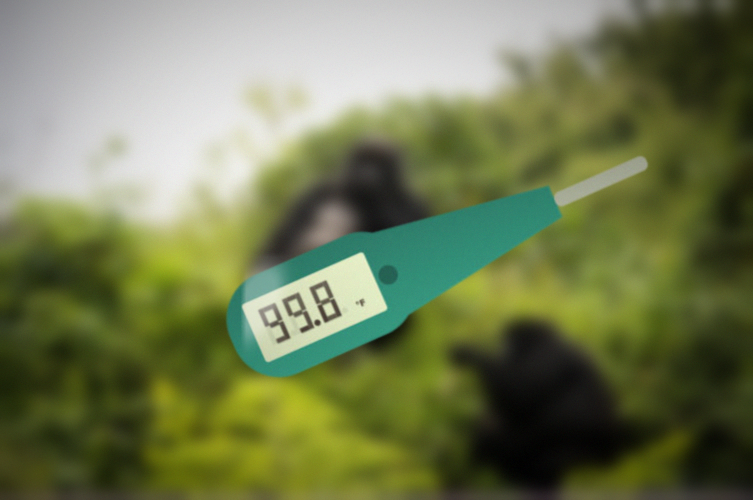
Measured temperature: 99.8 °F
